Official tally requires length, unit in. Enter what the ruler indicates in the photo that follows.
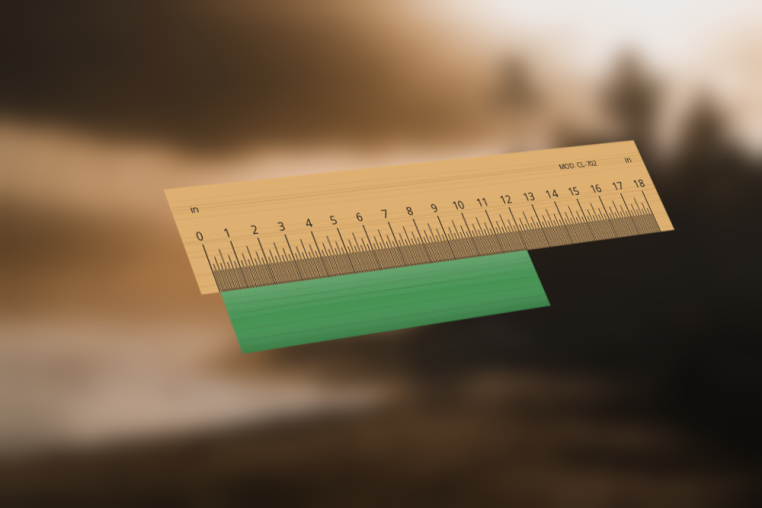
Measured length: 12 in
